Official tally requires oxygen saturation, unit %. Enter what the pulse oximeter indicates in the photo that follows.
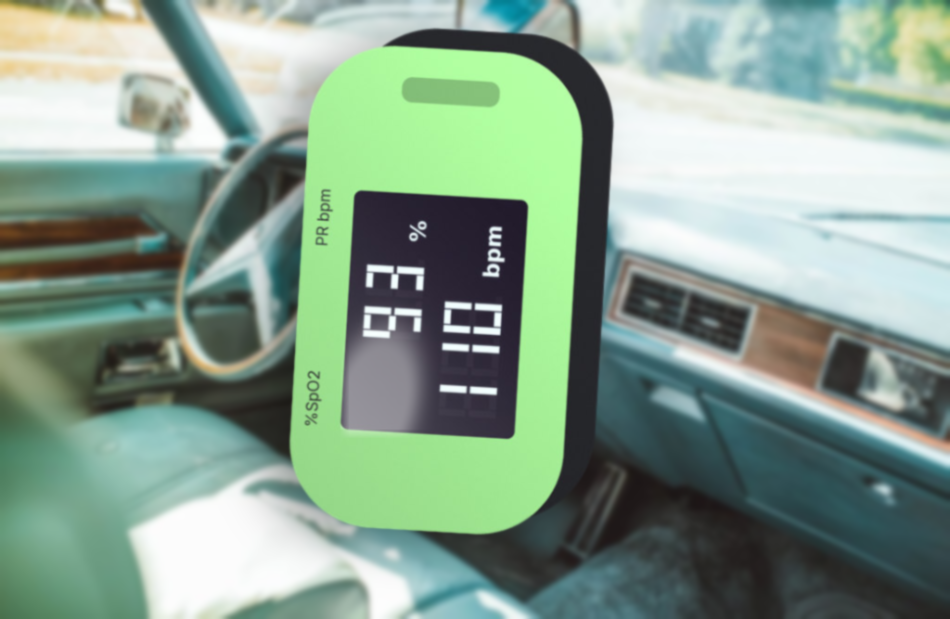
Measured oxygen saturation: 93 %
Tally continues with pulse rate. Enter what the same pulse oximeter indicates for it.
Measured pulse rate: 110 bpm
